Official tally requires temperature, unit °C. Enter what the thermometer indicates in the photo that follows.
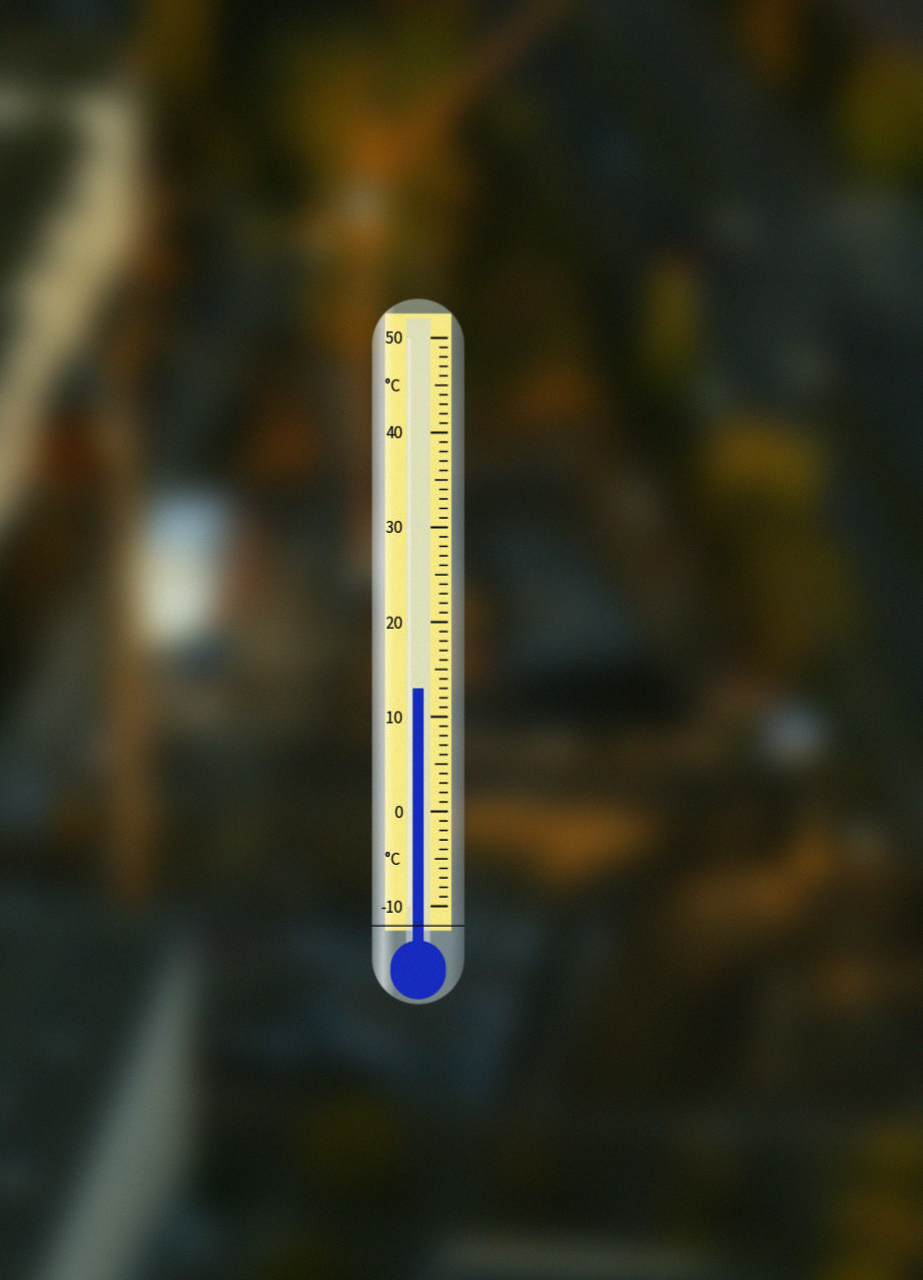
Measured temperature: 13 °C
